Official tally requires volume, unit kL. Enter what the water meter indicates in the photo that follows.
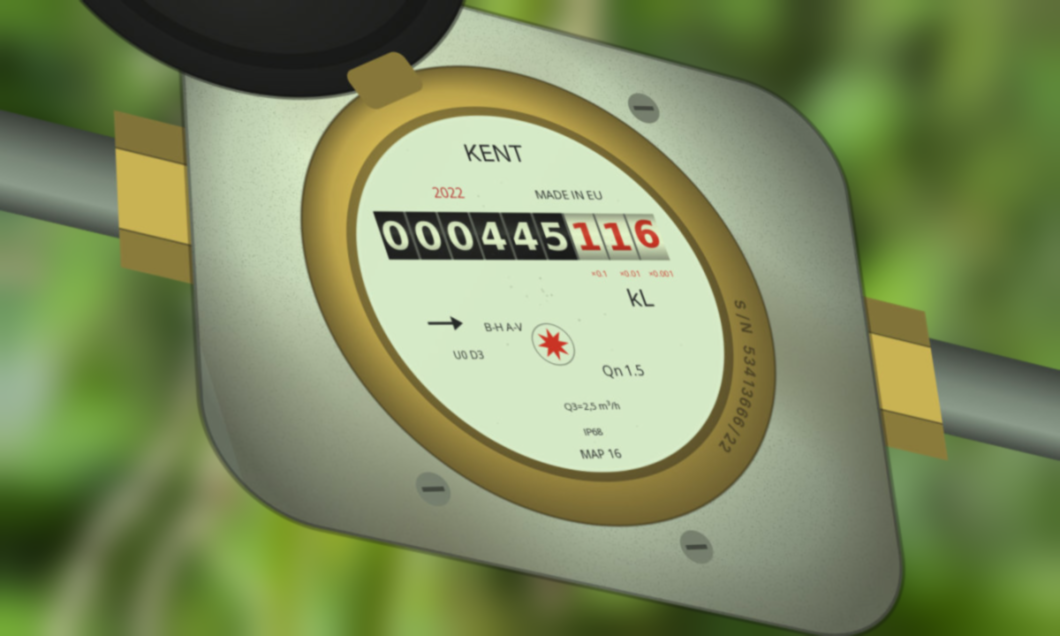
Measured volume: 445.116 kL
